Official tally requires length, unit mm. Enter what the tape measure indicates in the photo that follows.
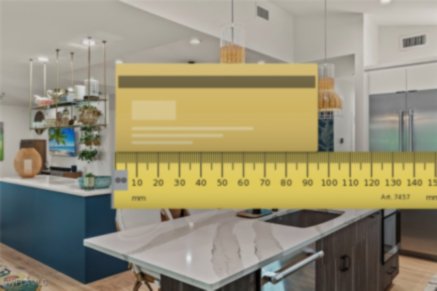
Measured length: 95 mm
